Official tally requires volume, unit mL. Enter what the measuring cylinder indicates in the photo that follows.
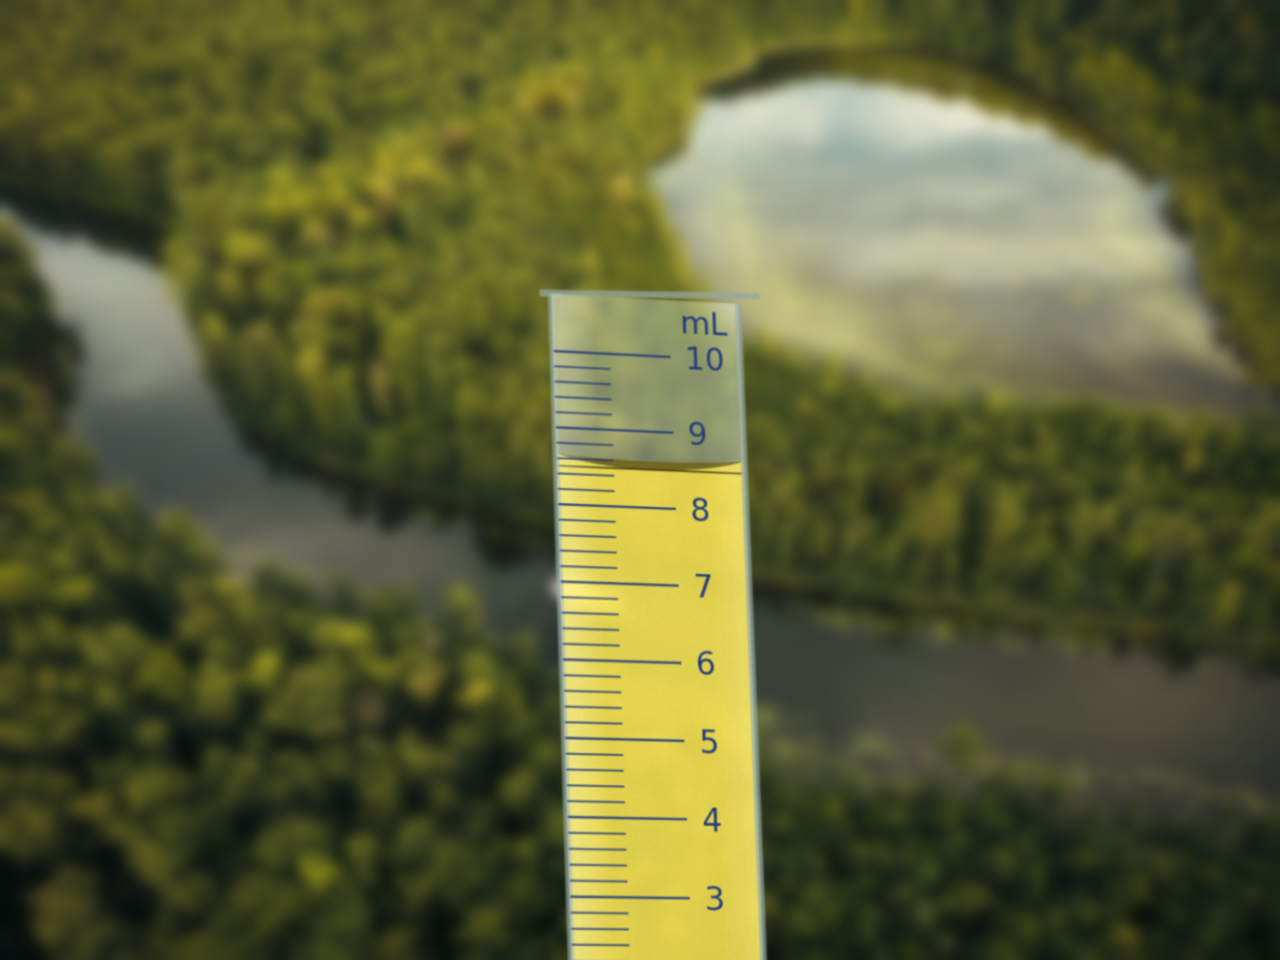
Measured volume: 8.5 mL
